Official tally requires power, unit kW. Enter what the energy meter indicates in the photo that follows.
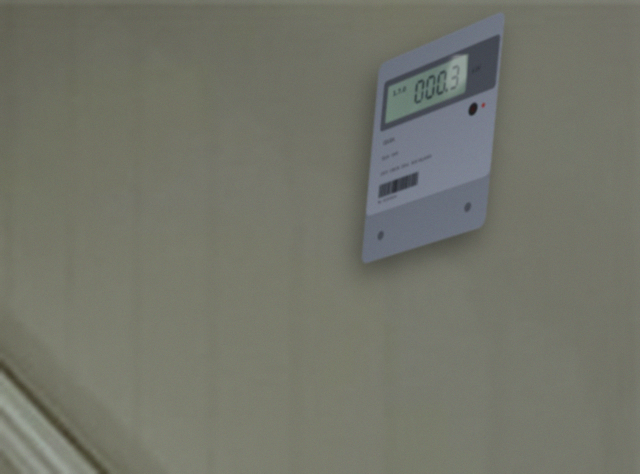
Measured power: 0.3 kW
